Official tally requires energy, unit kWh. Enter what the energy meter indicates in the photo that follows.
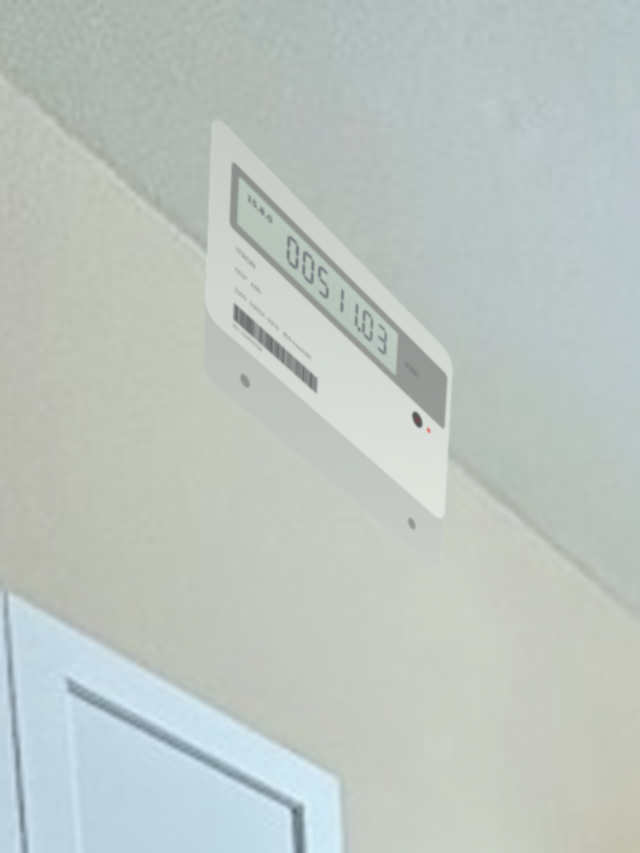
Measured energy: 511.03 kWh
